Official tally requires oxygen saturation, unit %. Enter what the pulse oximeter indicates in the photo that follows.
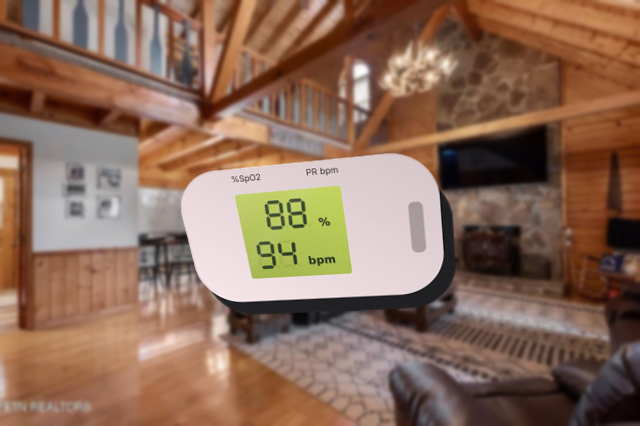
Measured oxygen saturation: 88 %
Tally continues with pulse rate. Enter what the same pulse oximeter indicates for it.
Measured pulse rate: 94 bpm
